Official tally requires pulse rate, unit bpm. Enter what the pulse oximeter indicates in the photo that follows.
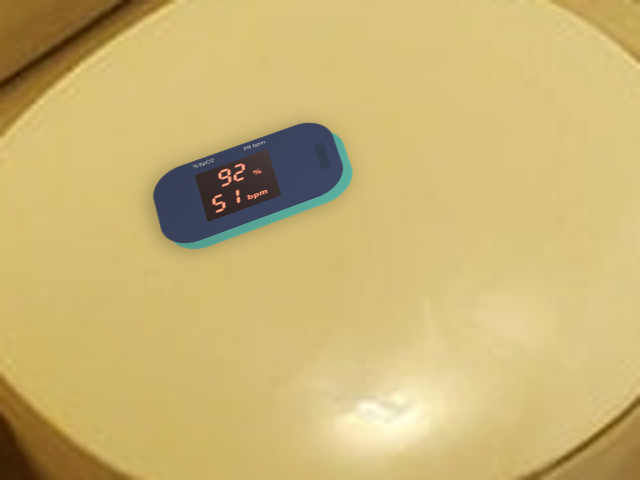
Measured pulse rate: 51 bpm
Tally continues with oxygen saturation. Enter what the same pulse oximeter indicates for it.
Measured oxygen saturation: 92 %
